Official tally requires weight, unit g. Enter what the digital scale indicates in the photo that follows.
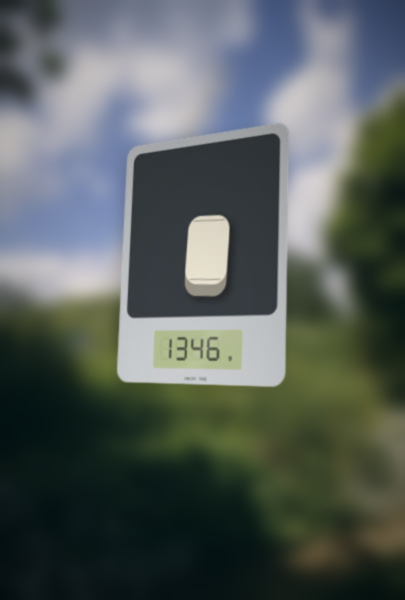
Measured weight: 1346 g
